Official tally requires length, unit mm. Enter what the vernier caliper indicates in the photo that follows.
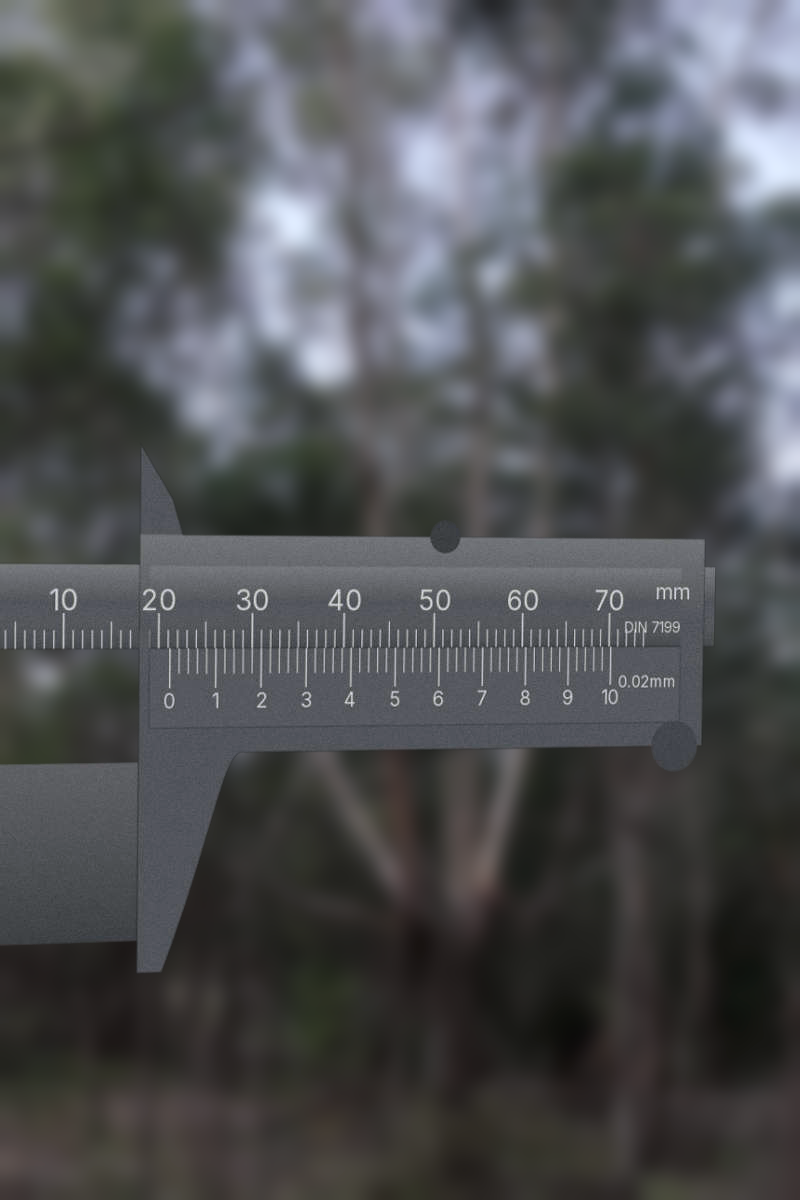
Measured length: 21.2 mm
